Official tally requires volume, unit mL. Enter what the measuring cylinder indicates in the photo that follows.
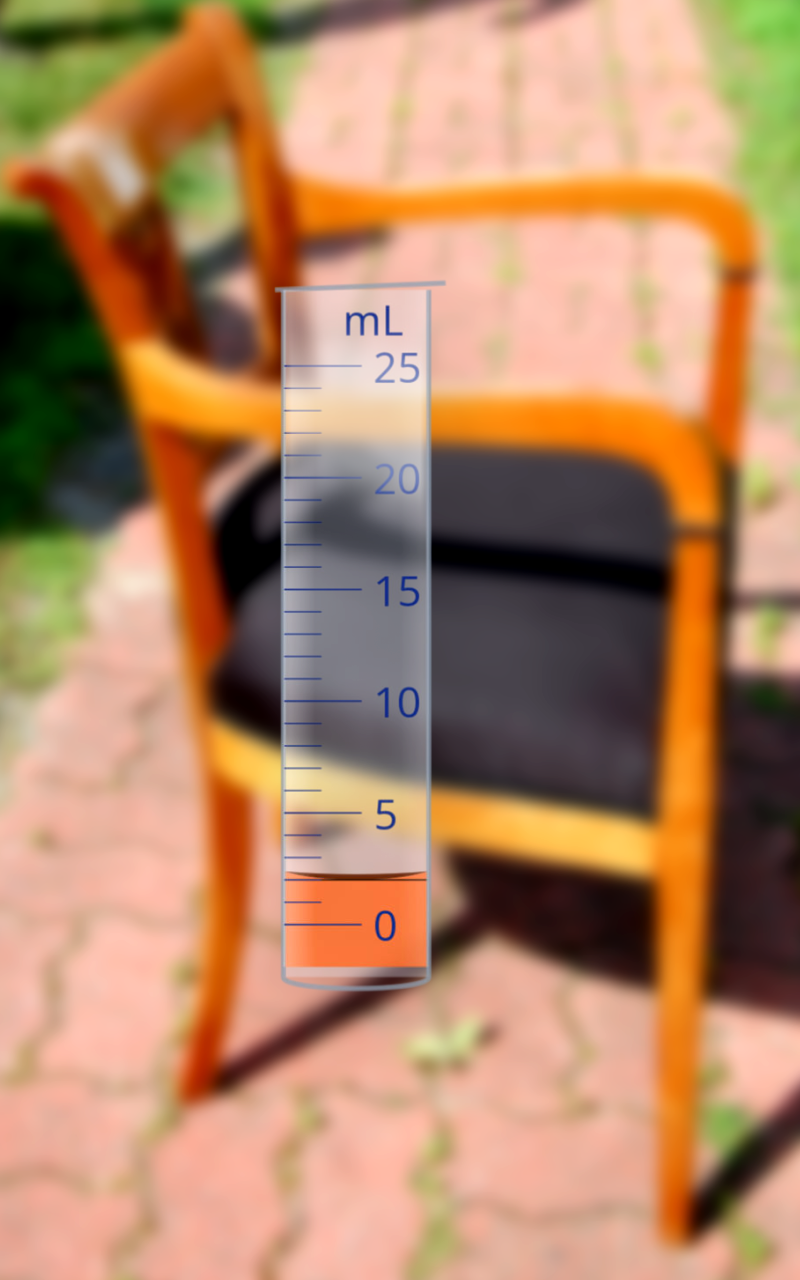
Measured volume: 2 mL
